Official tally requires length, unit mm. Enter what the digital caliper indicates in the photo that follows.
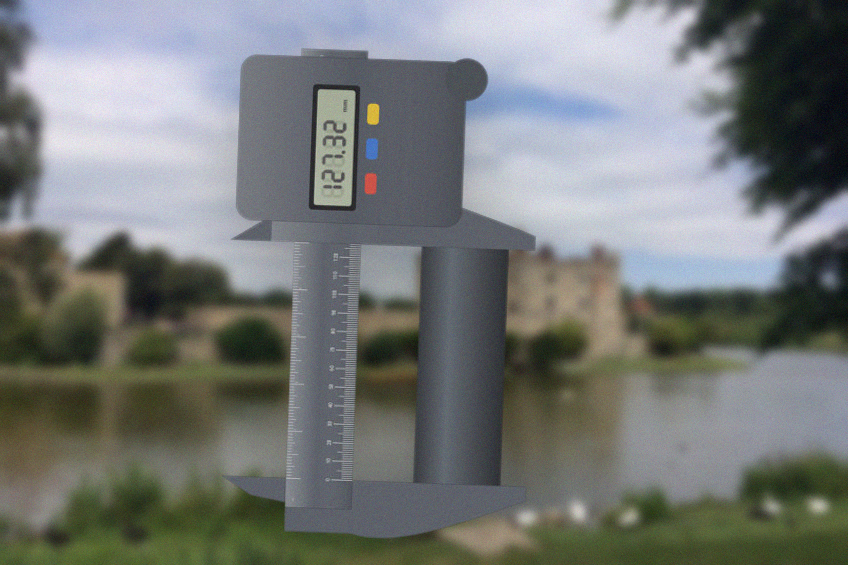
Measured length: 127.32 mm
